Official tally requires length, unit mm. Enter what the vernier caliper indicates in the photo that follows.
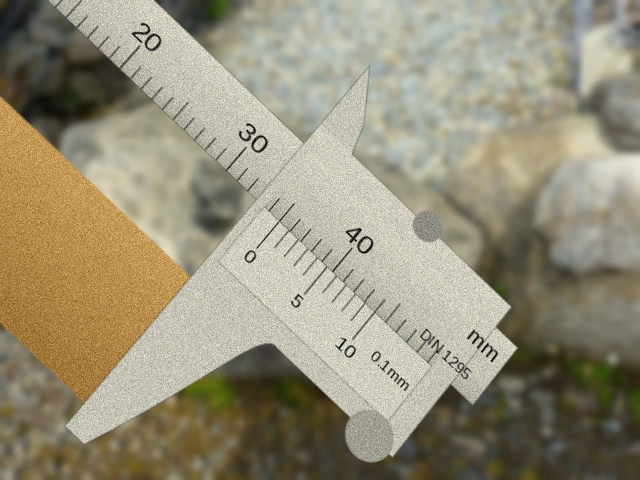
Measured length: 35.0 mm
